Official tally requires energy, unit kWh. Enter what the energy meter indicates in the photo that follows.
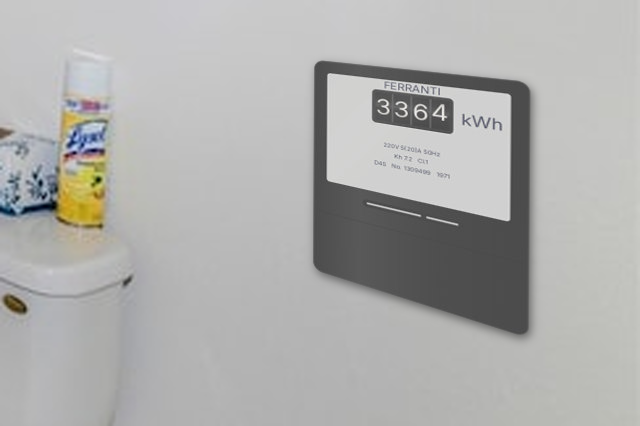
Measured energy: 3364 kWh
